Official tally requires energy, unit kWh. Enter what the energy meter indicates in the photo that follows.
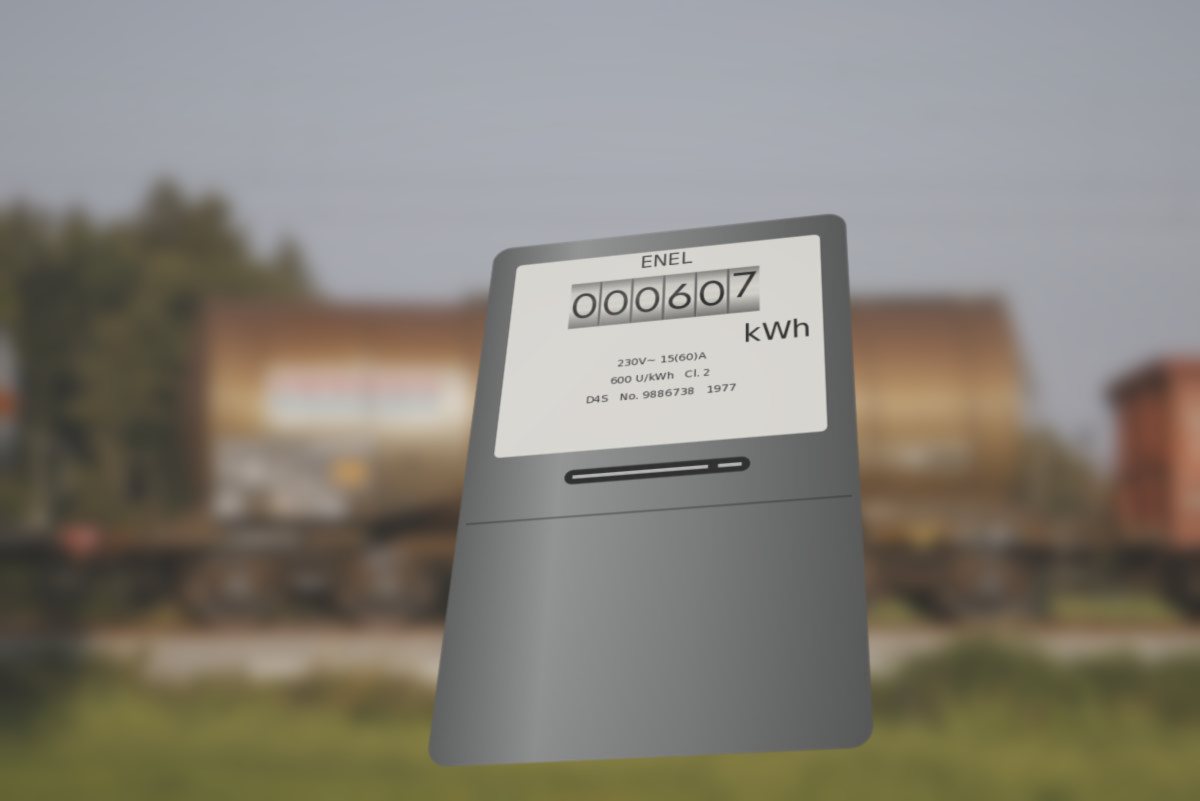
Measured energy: 607 kWh
